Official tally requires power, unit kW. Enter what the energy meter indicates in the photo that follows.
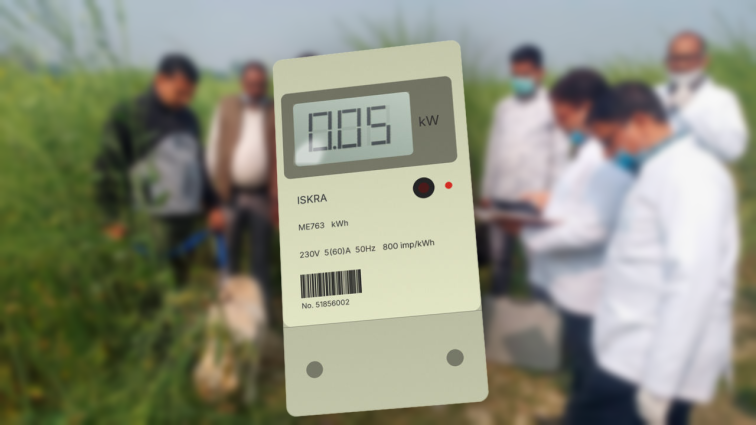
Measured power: 0.05 kW
